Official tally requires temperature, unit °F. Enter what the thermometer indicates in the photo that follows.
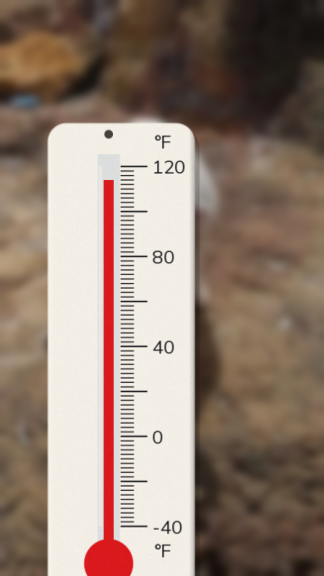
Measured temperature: 114 °F
